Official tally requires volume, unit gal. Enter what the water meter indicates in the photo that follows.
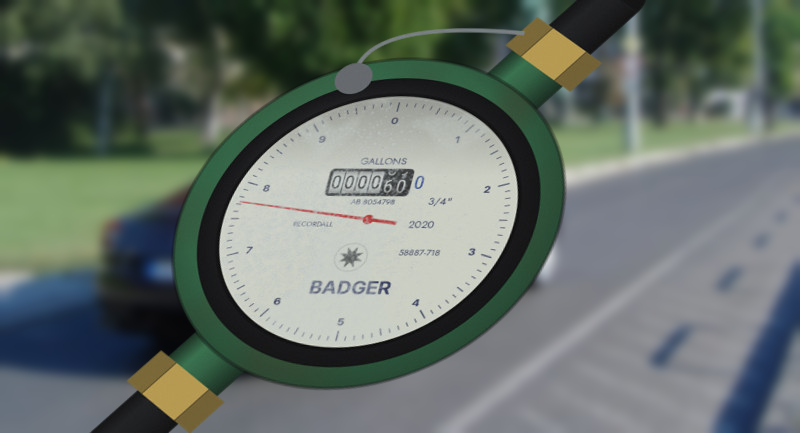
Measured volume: 597.7 gal
